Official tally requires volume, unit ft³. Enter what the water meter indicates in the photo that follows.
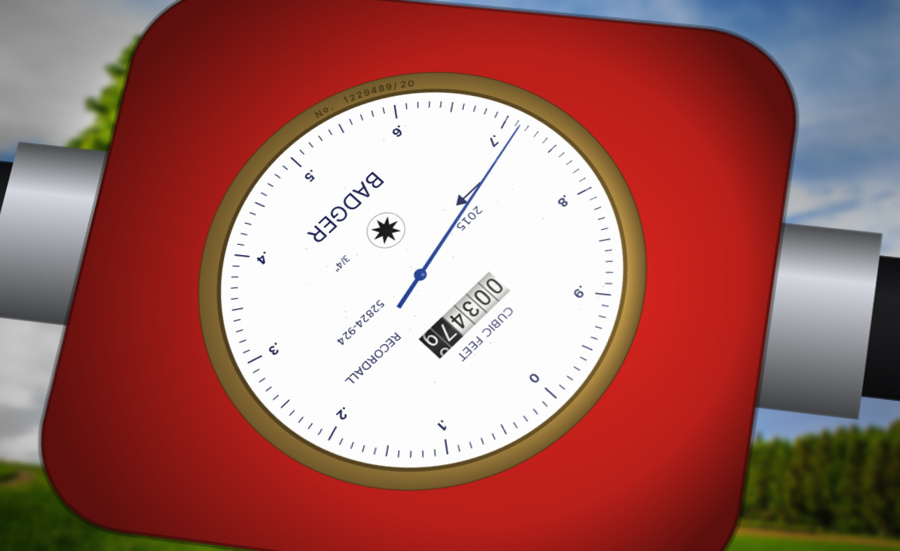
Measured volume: 3478.71 ft³
